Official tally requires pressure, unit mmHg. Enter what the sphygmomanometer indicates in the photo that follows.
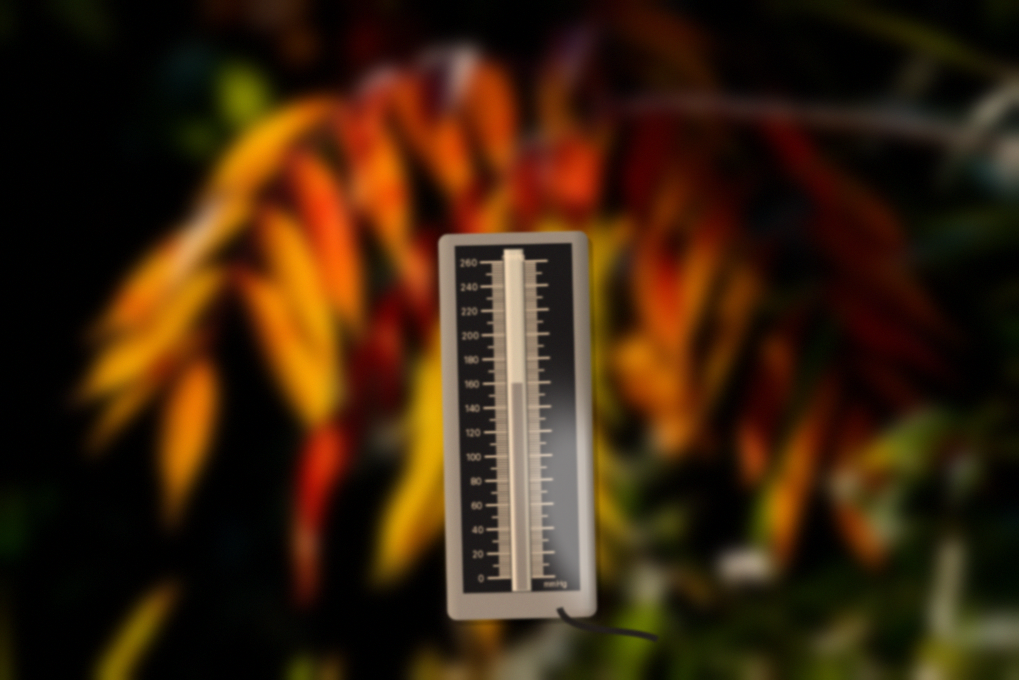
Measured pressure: 160 mmHg
